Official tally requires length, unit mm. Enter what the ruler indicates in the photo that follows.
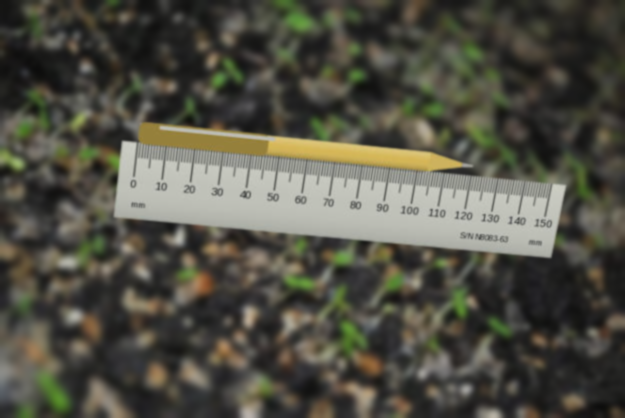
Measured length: 120 mm
